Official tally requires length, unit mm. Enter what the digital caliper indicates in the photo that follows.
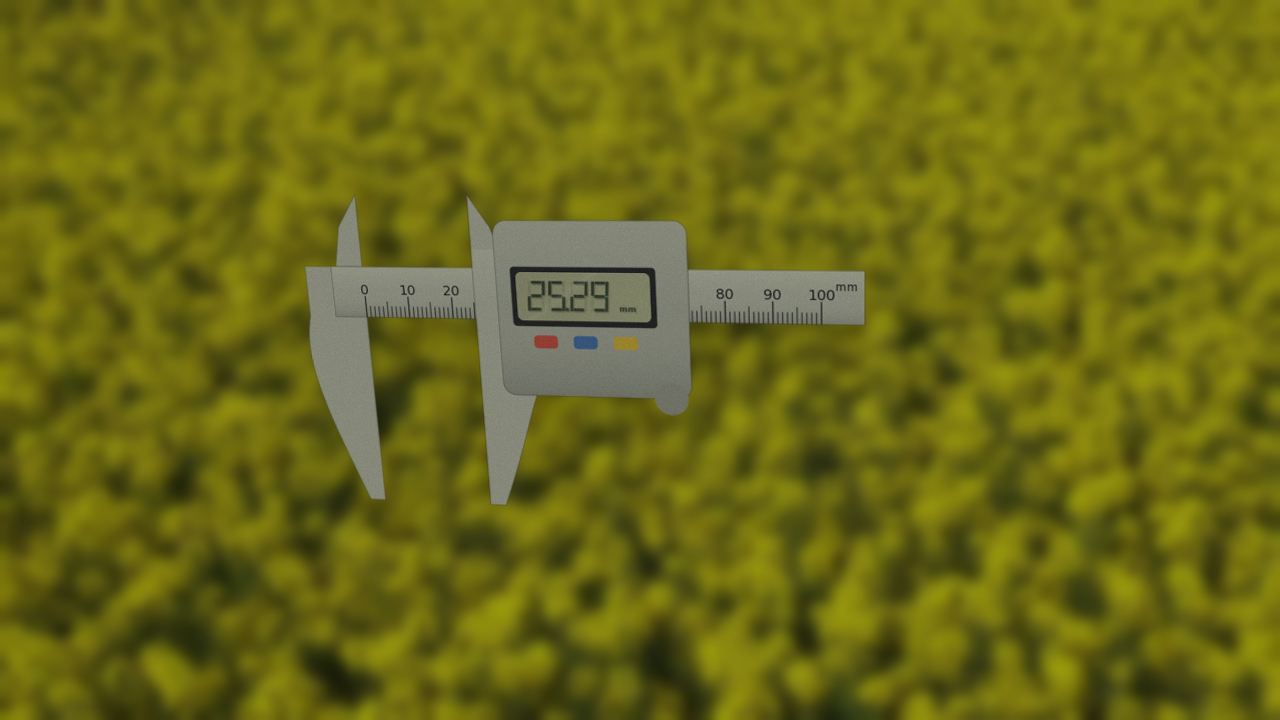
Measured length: 25.29 mm
